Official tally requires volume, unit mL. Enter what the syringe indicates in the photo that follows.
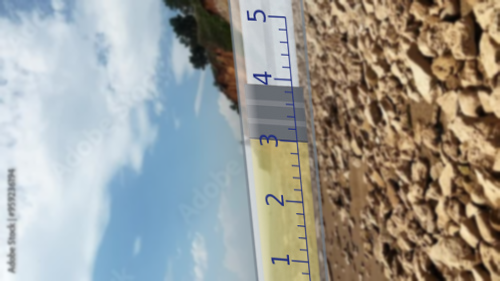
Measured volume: 3 mL
